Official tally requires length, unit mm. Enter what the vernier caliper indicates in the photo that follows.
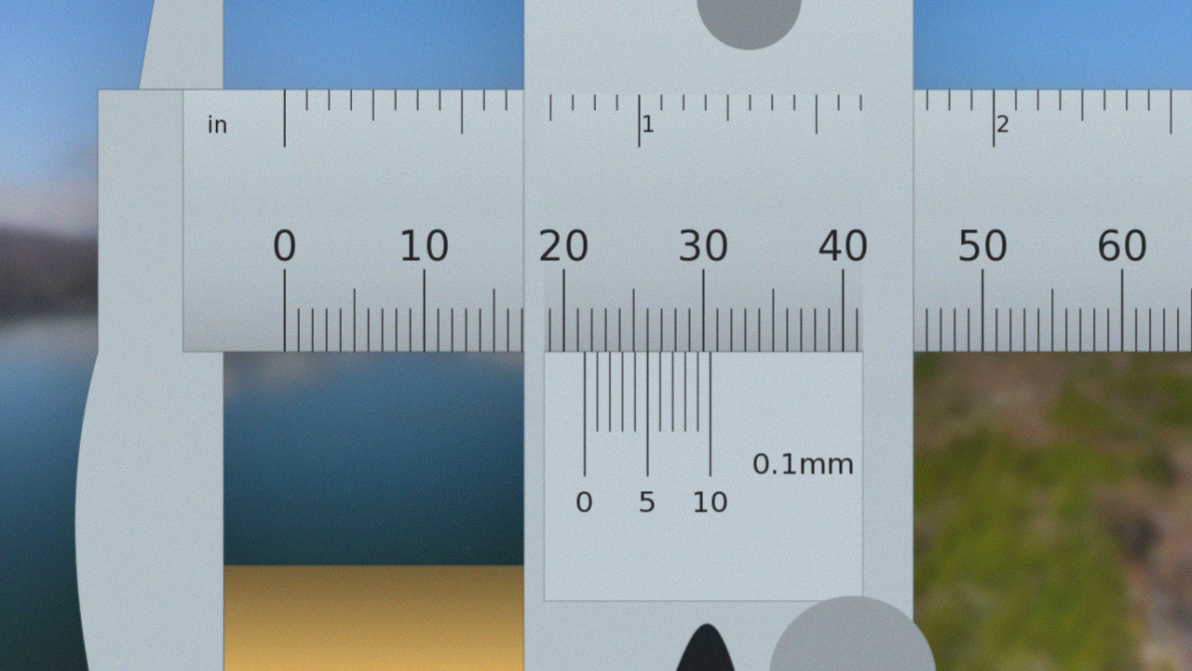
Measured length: 21.5 mm
